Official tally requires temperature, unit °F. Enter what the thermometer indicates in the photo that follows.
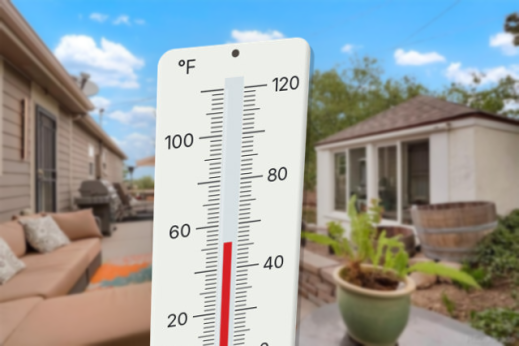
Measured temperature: 52 °F
